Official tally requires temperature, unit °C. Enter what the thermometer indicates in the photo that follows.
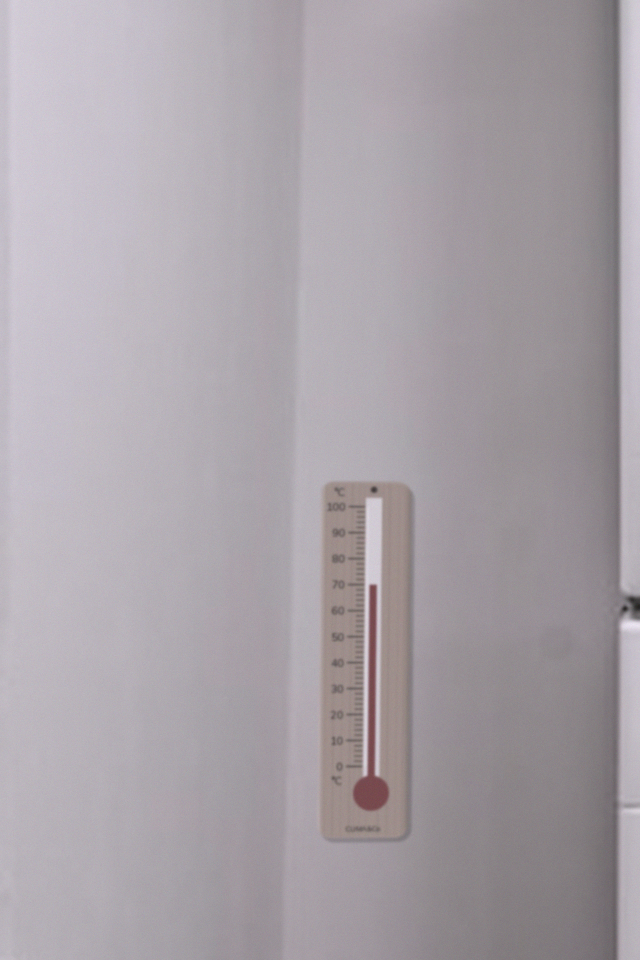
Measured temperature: 70 °C
